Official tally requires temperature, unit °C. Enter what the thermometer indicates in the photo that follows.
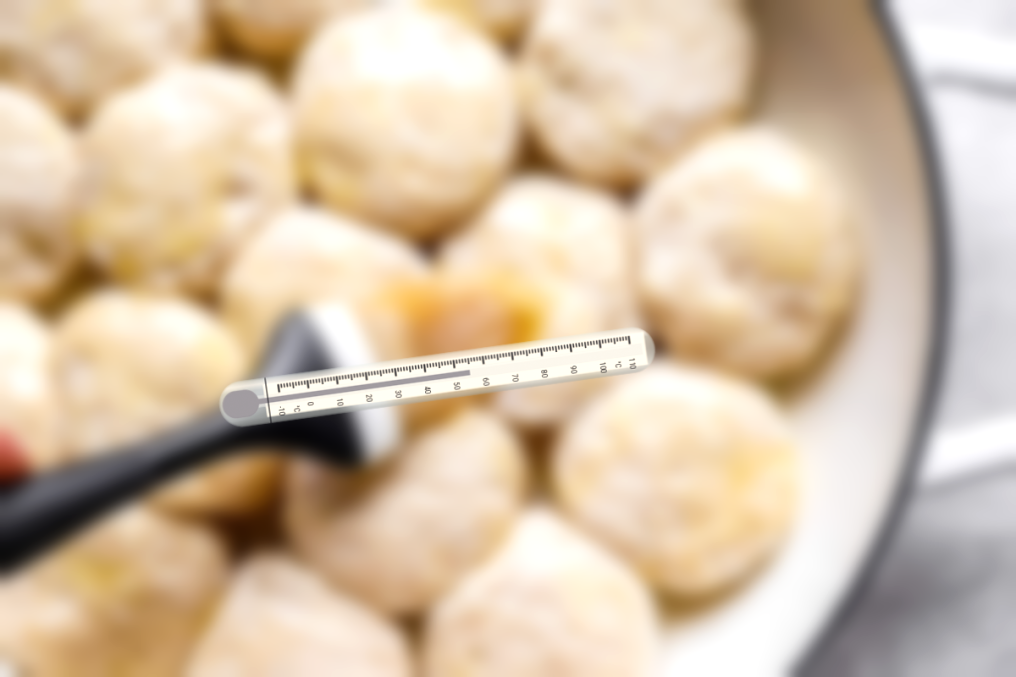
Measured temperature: 55 °C
